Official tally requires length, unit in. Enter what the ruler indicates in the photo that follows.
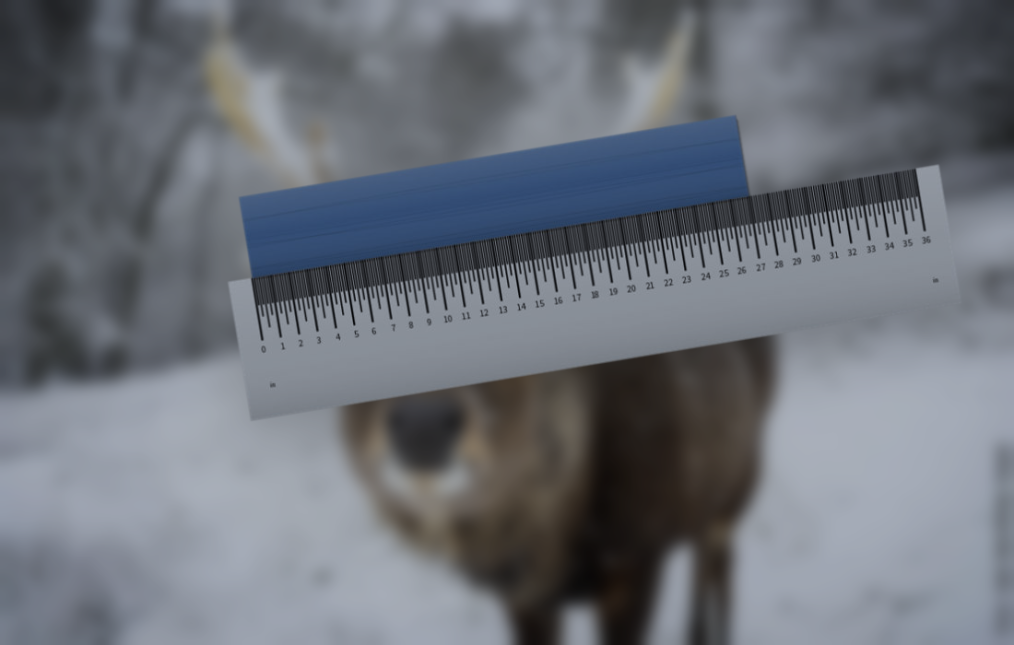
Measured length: 27 in
